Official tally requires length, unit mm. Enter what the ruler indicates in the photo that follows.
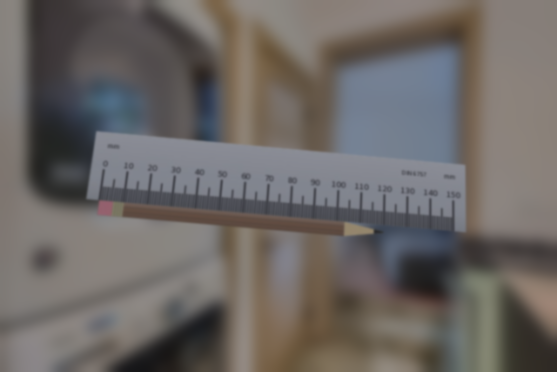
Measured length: 120 mm
